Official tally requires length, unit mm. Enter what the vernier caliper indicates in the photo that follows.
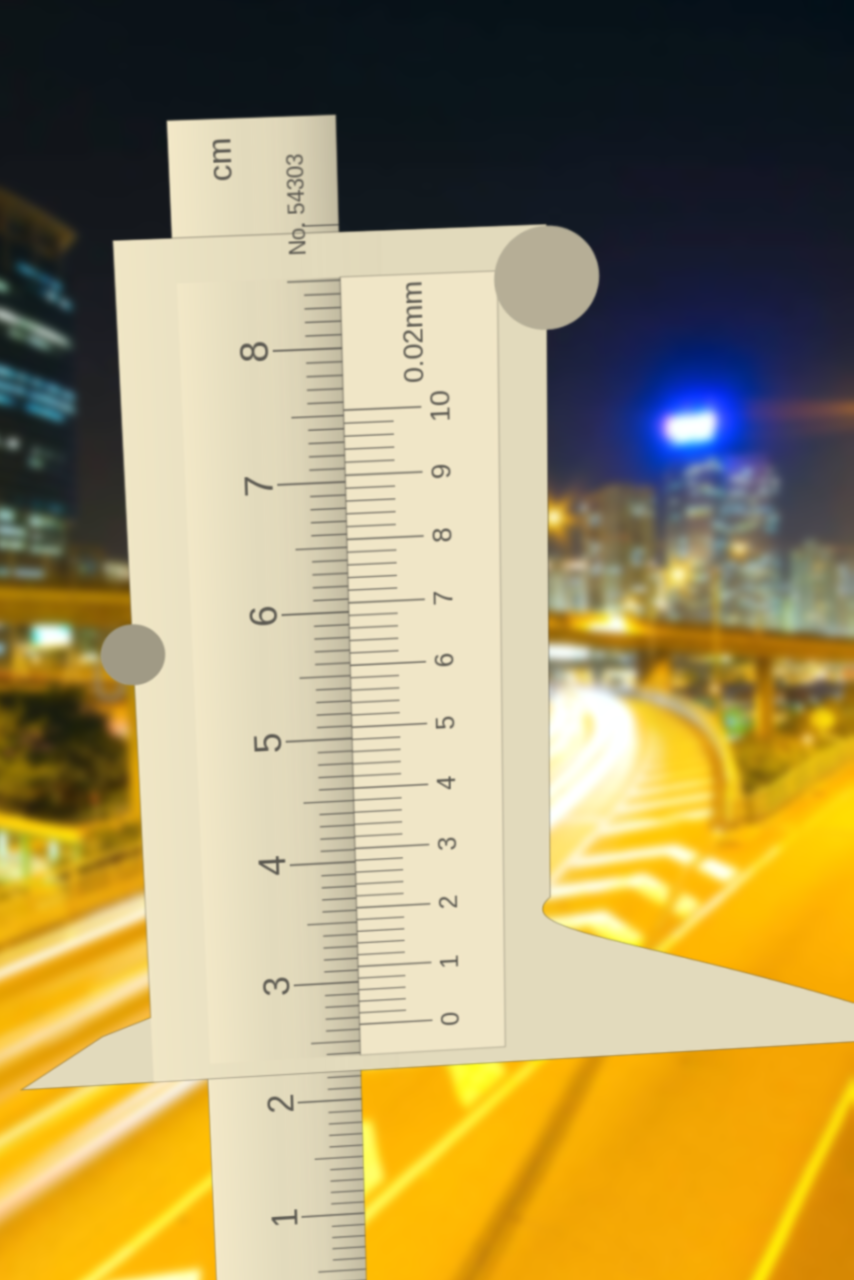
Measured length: 26.4 mm
